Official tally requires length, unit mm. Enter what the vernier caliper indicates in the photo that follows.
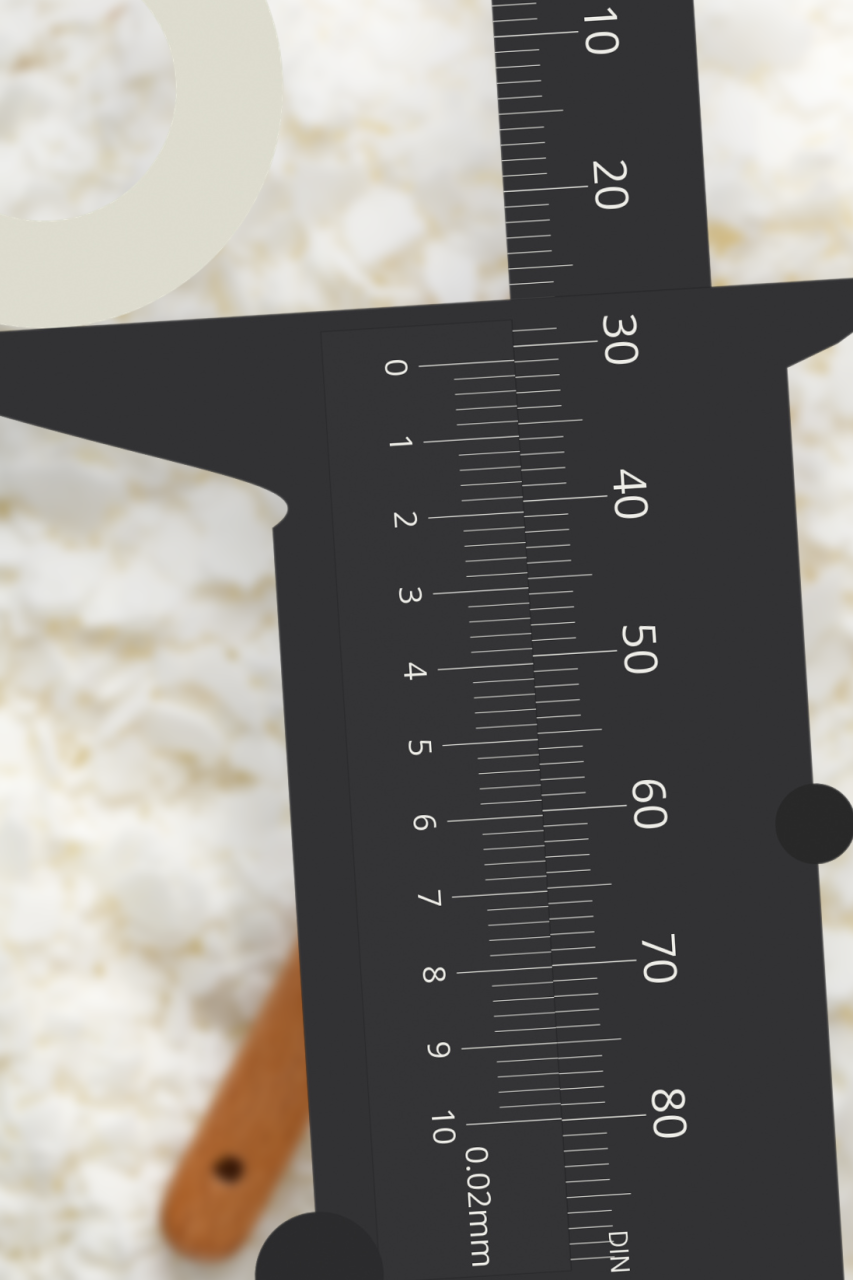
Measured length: 30.9 mm
